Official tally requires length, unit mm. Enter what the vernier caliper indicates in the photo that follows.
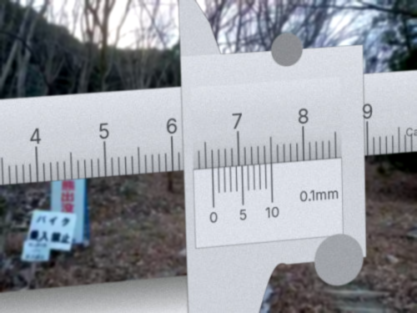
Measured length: 66.0 mm
